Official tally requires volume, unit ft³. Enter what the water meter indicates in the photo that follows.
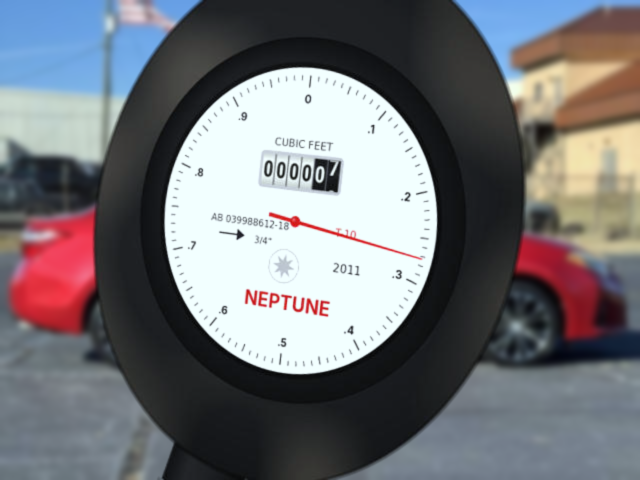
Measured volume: 7.27 ft³
